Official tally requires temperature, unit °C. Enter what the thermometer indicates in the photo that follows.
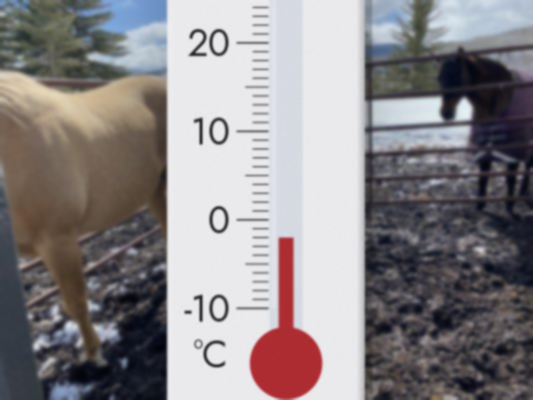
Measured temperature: -2 °C
